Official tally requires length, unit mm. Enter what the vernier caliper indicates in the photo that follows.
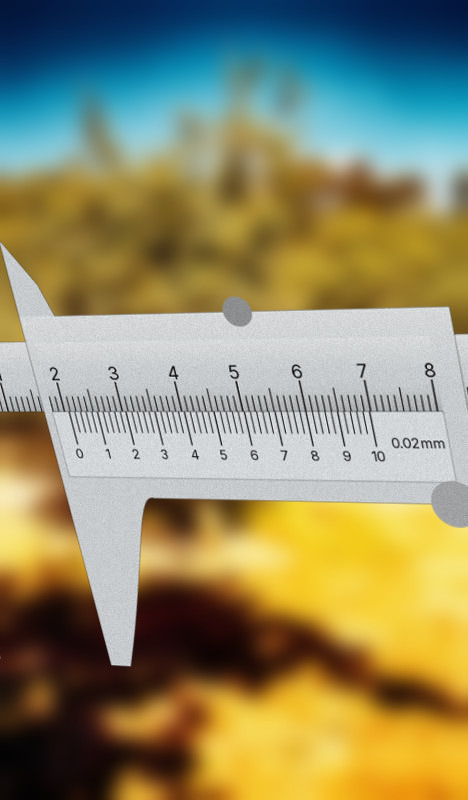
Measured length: 20.8 mm
